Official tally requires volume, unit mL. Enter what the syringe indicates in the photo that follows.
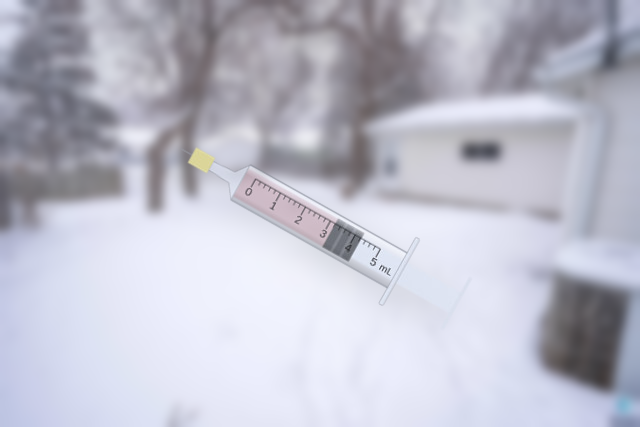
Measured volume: 3.2 mL
